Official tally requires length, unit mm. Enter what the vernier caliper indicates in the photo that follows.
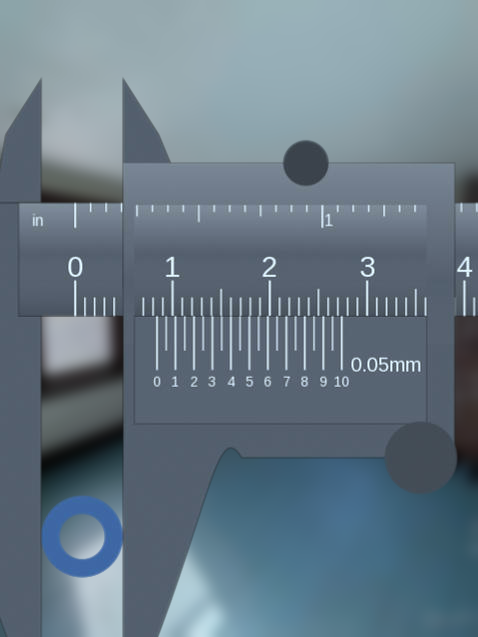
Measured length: 8.4 mm
